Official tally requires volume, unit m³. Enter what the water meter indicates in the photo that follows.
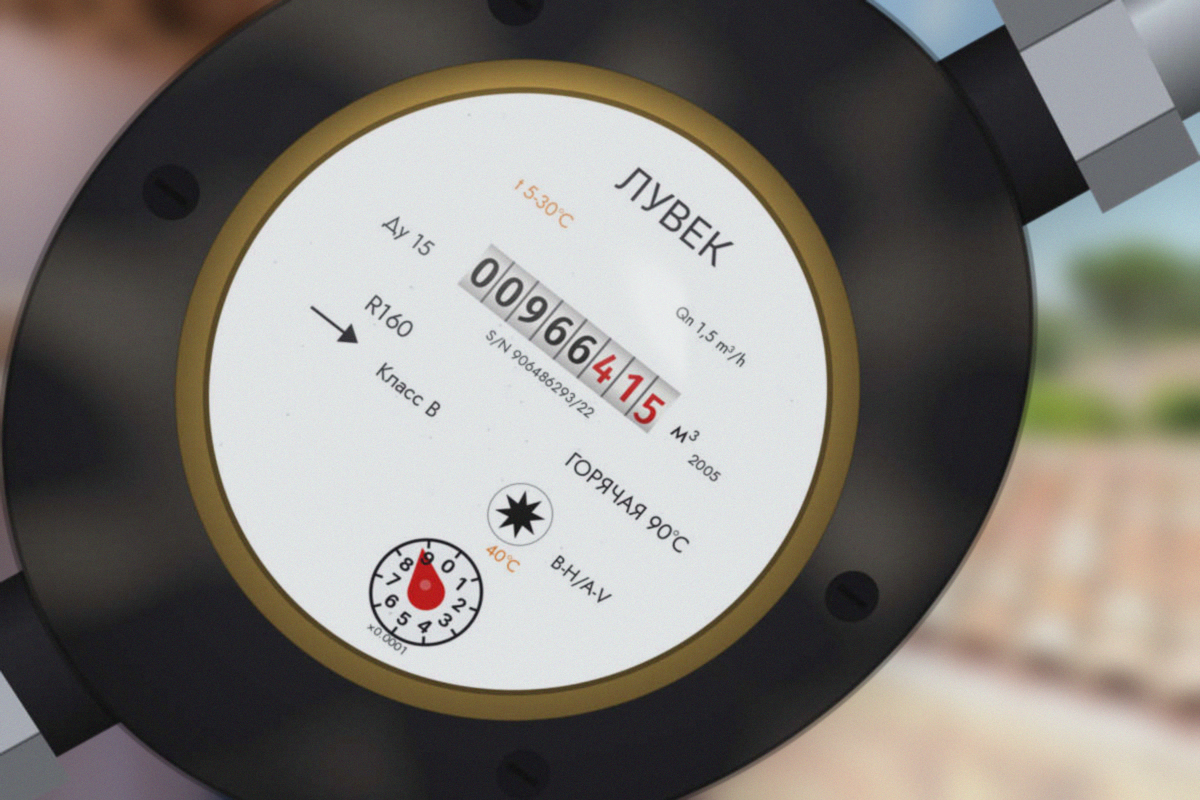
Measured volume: 966.4148 m³
